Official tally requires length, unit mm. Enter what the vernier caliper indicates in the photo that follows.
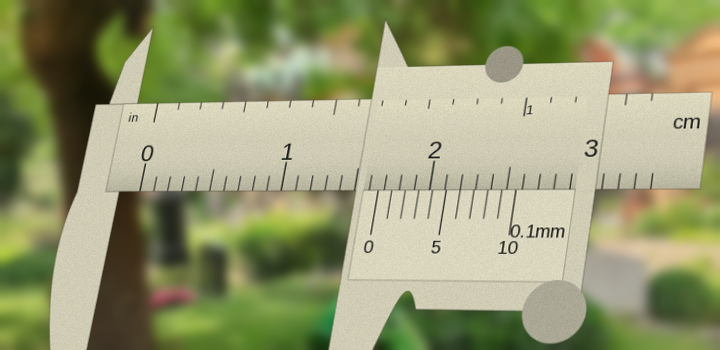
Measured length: 16.6 mm
